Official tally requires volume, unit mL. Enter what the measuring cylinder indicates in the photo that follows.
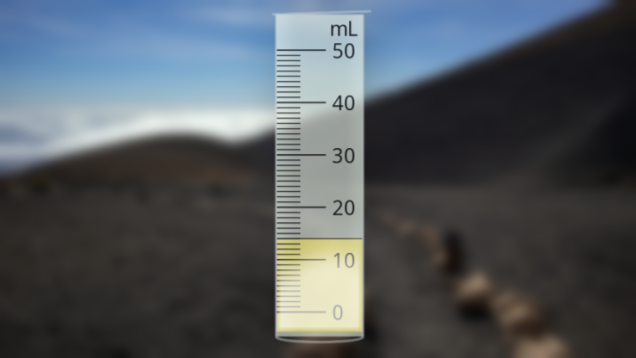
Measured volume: 14 mL
